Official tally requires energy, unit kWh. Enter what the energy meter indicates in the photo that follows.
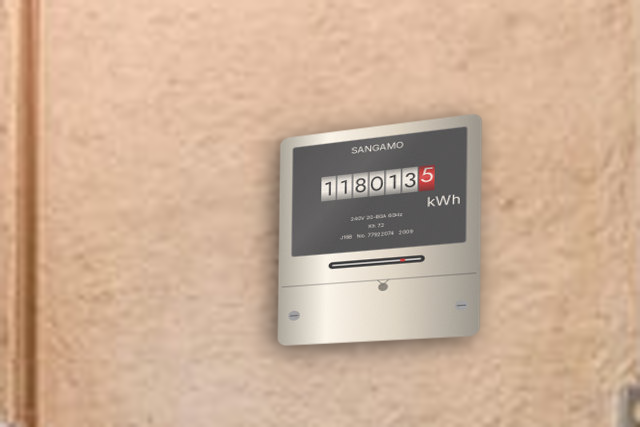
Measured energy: 118013.5 kWh
